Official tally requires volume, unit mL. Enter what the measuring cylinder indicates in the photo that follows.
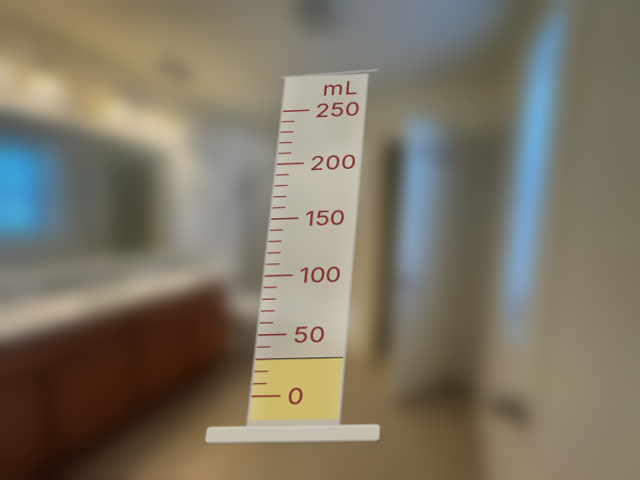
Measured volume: 30 mL
